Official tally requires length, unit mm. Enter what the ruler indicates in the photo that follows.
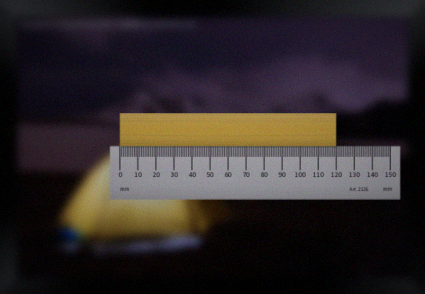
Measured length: 120 mm
